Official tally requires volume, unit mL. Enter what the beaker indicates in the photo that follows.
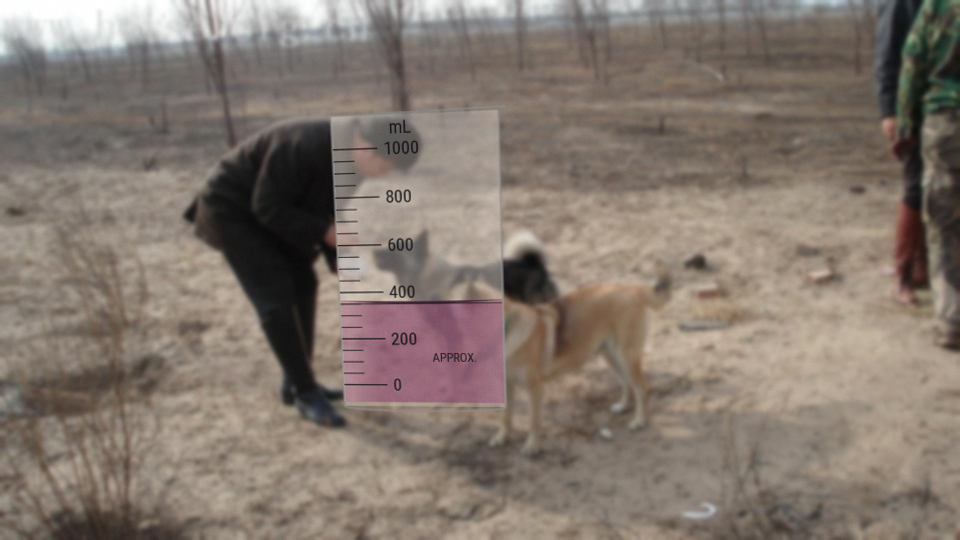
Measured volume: 350 mL
